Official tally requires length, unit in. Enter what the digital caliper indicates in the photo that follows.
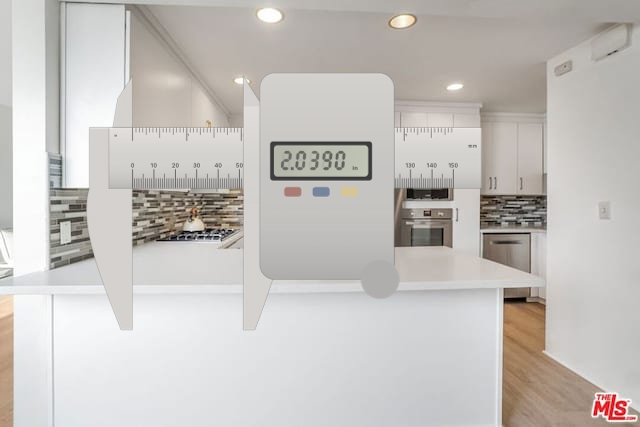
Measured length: 2.0390 in
